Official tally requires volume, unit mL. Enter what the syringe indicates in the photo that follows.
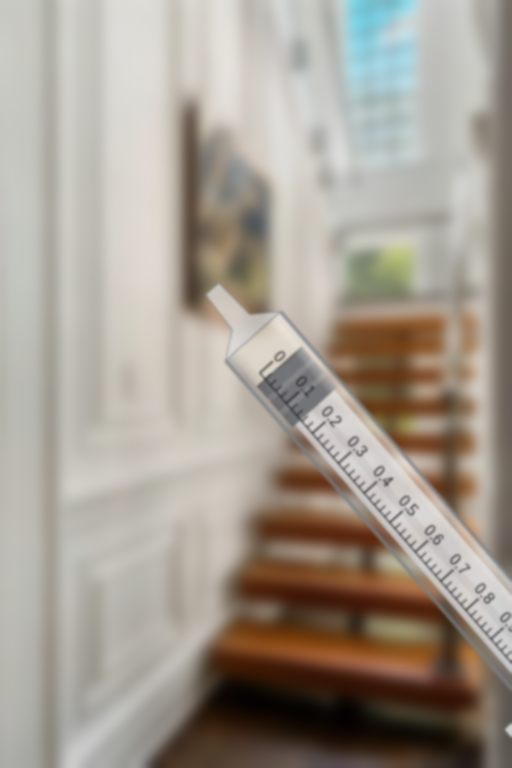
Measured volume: 0.02 mL
